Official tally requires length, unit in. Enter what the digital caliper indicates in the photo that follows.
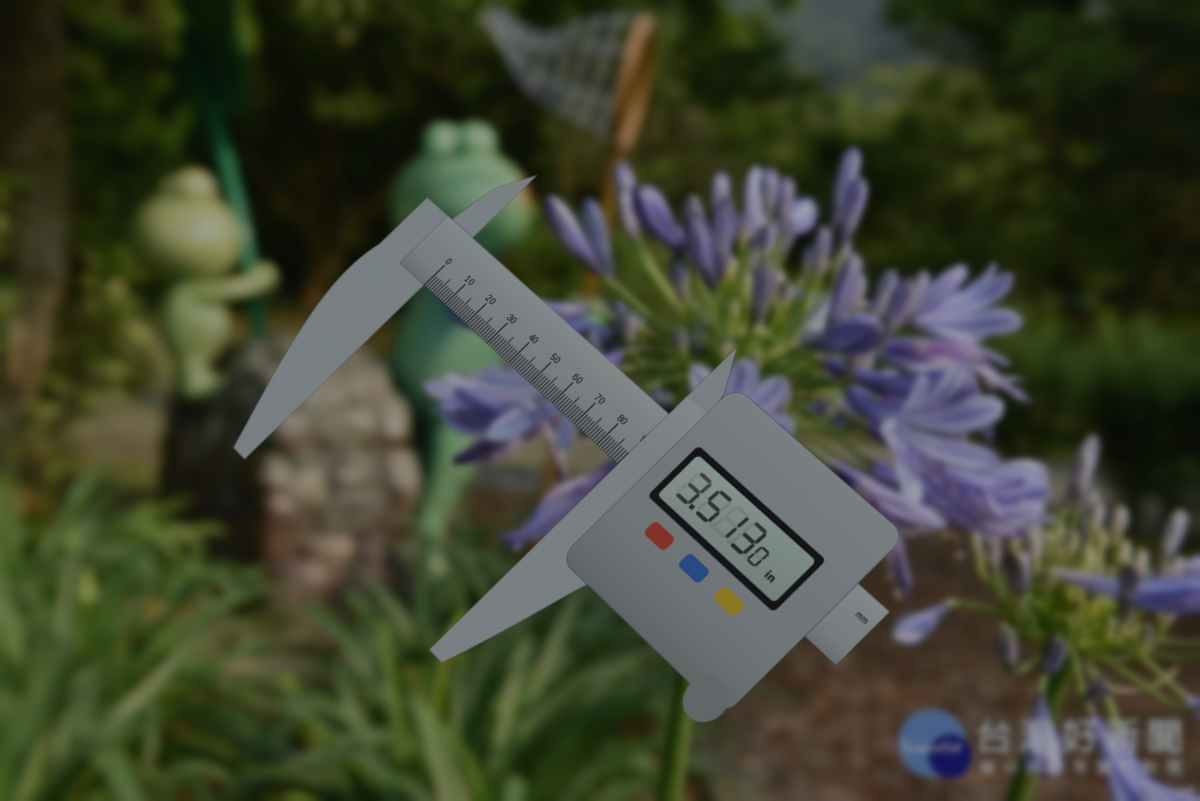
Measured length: 3.5130 in
